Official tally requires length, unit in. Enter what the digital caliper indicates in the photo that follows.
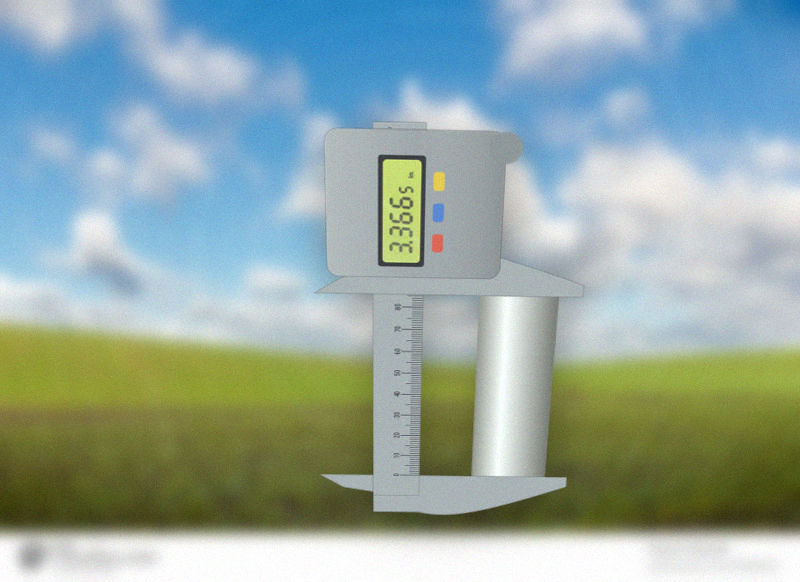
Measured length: 3.3665 in
